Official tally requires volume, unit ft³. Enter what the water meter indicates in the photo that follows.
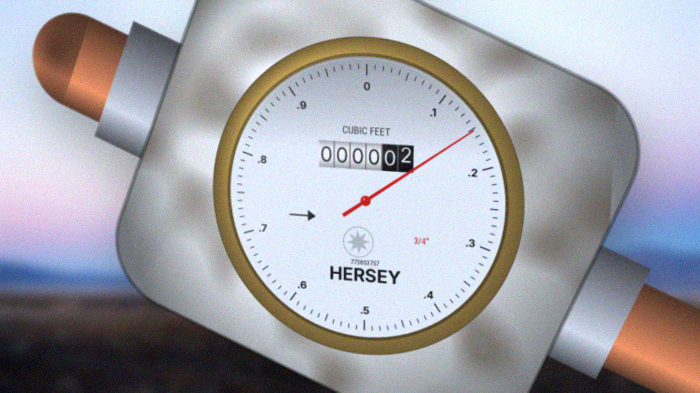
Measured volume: 2.15 ft³
